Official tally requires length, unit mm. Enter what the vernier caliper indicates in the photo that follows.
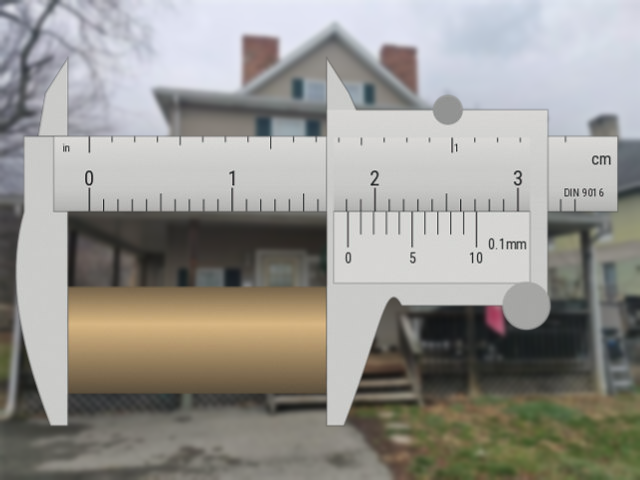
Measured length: 18.1 mm
